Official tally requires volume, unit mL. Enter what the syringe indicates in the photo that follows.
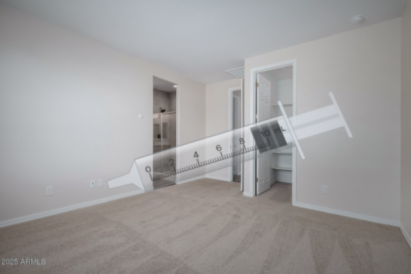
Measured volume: 9 mL
